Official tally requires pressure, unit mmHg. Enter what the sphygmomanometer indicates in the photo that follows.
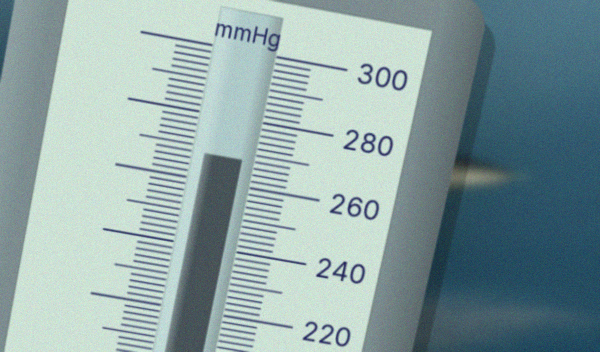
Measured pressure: 268 mmHg
